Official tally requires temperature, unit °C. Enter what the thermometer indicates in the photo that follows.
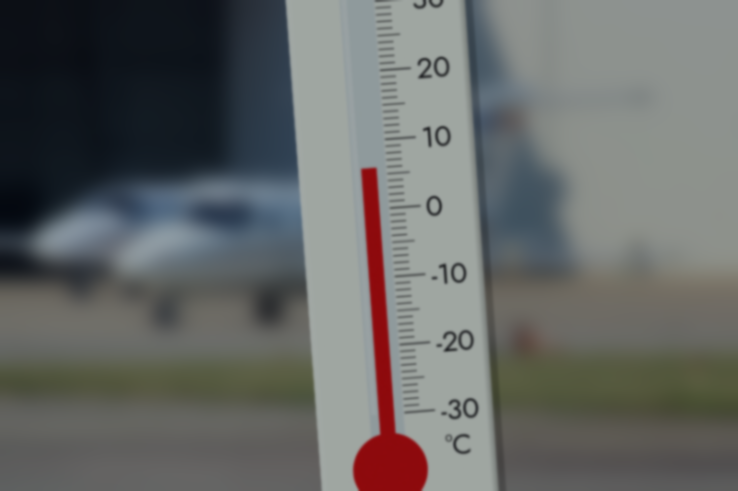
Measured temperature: 6 °C
